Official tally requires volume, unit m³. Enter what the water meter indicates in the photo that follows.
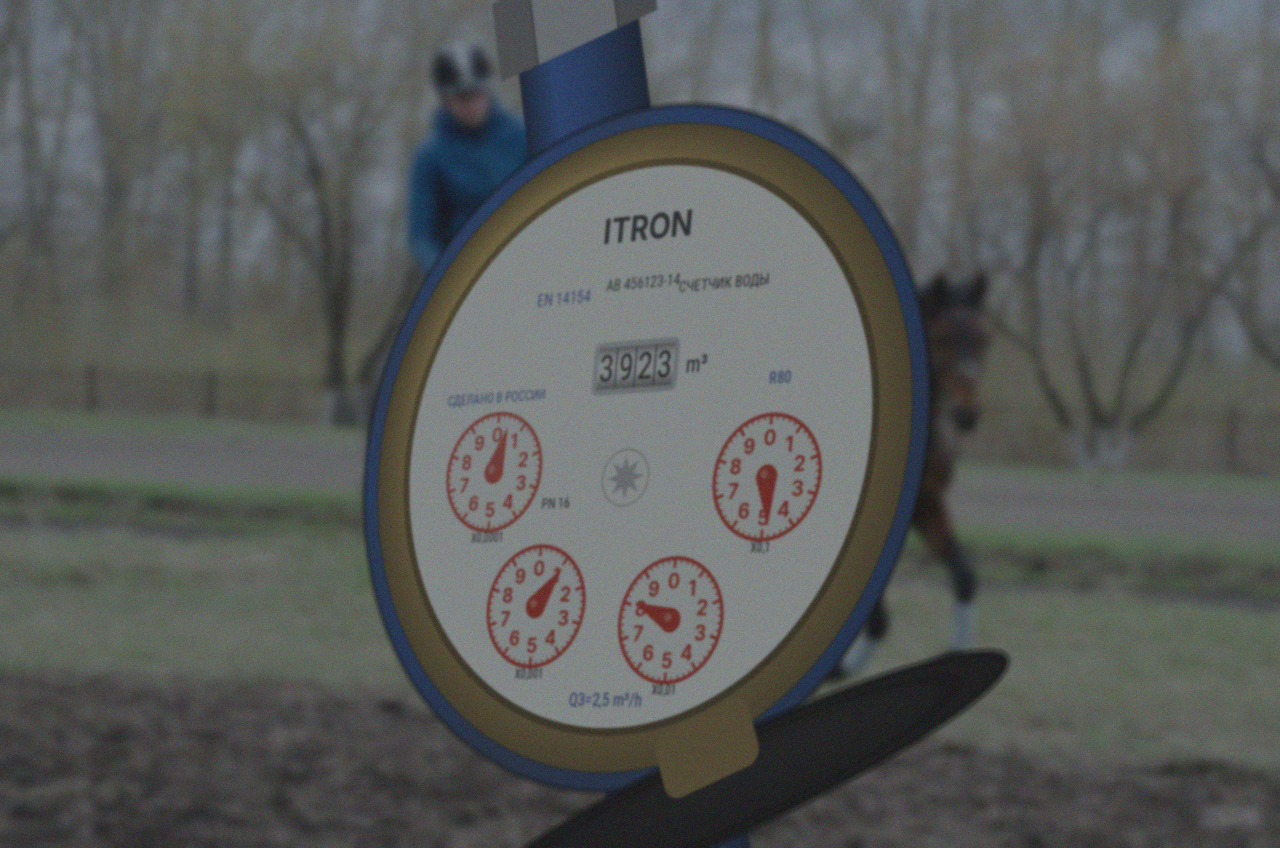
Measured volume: 3923.4810 m³
